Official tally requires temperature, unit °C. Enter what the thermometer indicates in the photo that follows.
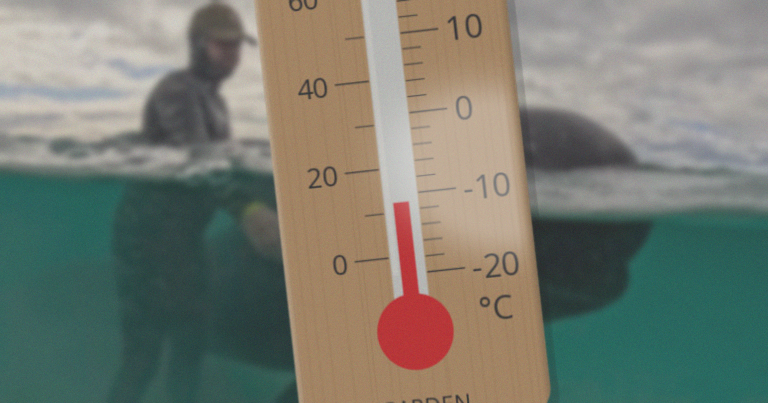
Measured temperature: -11 °C
